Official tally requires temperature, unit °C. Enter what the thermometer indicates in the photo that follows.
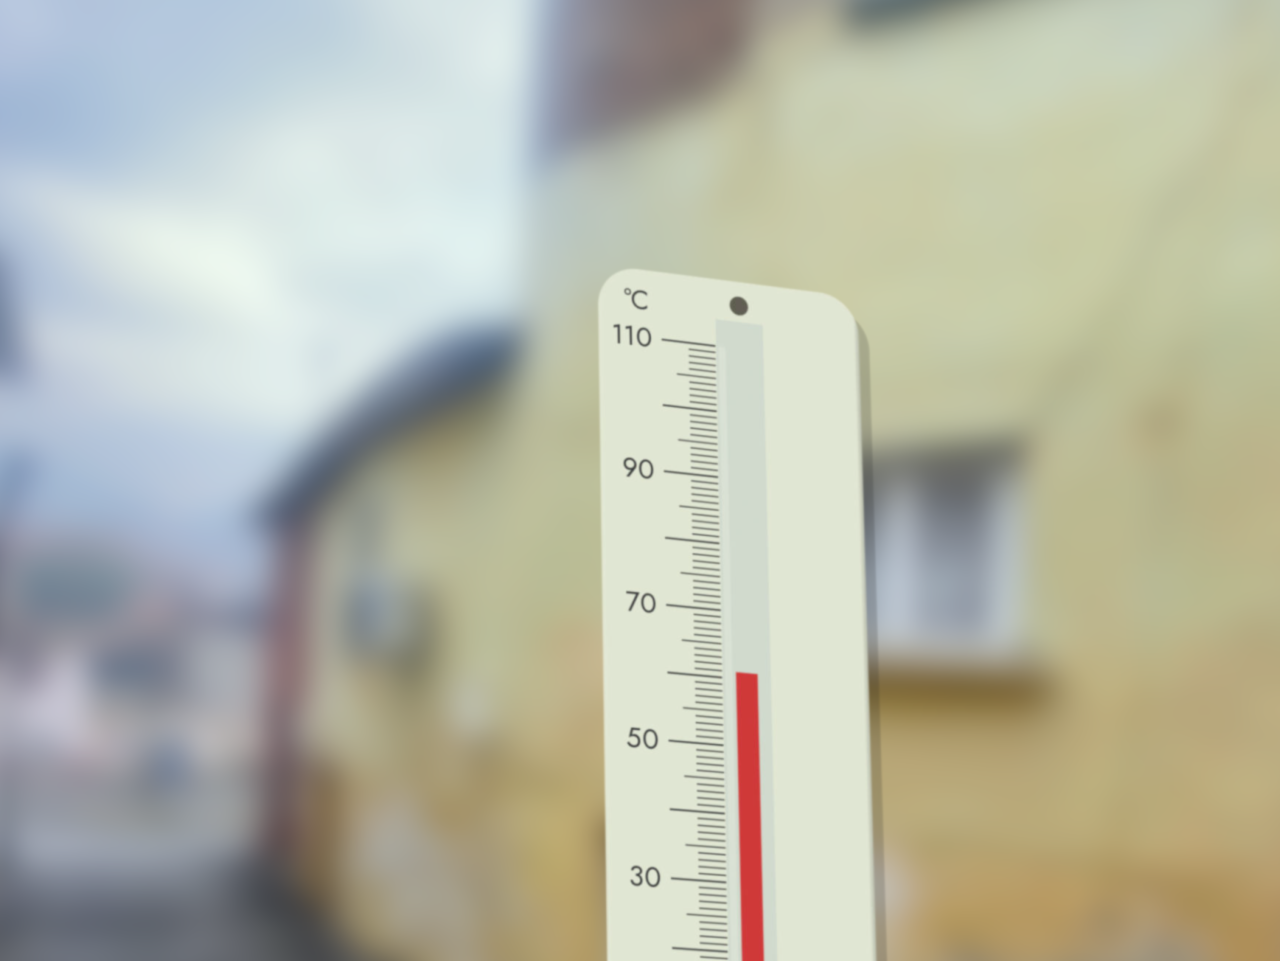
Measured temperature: 61 °C
